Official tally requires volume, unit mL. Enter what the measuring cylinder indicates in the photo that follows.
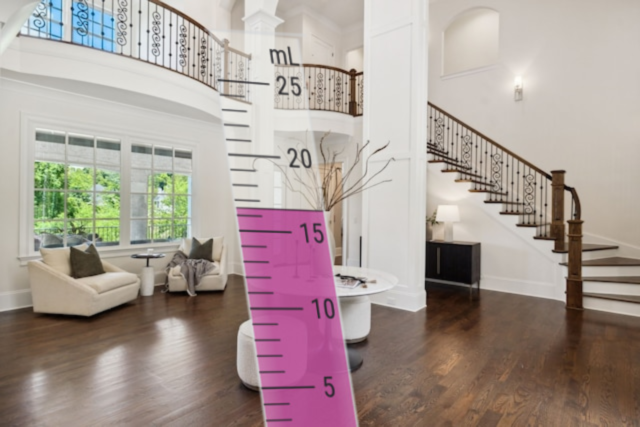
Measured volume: 16.5 mL
